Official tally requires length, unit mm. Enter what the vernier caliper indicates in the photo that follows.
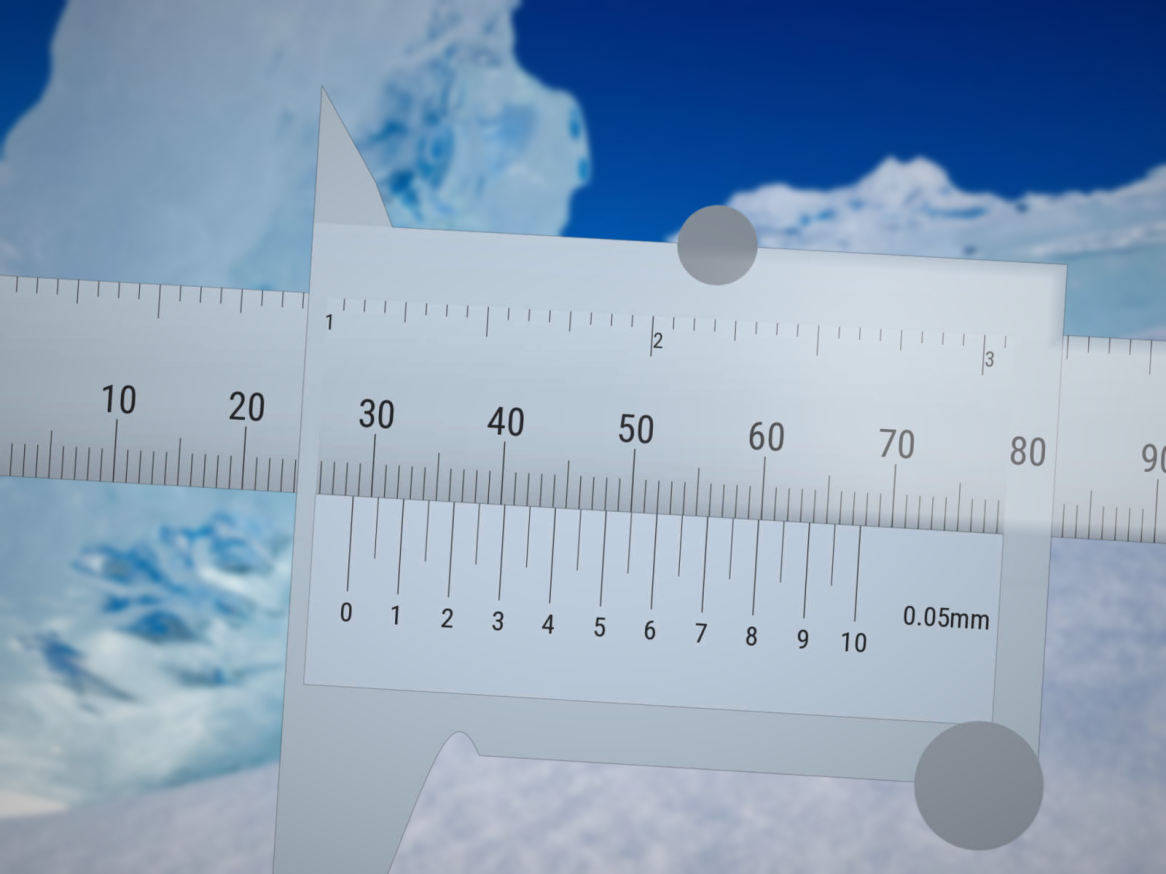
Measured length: 28.6 mm
